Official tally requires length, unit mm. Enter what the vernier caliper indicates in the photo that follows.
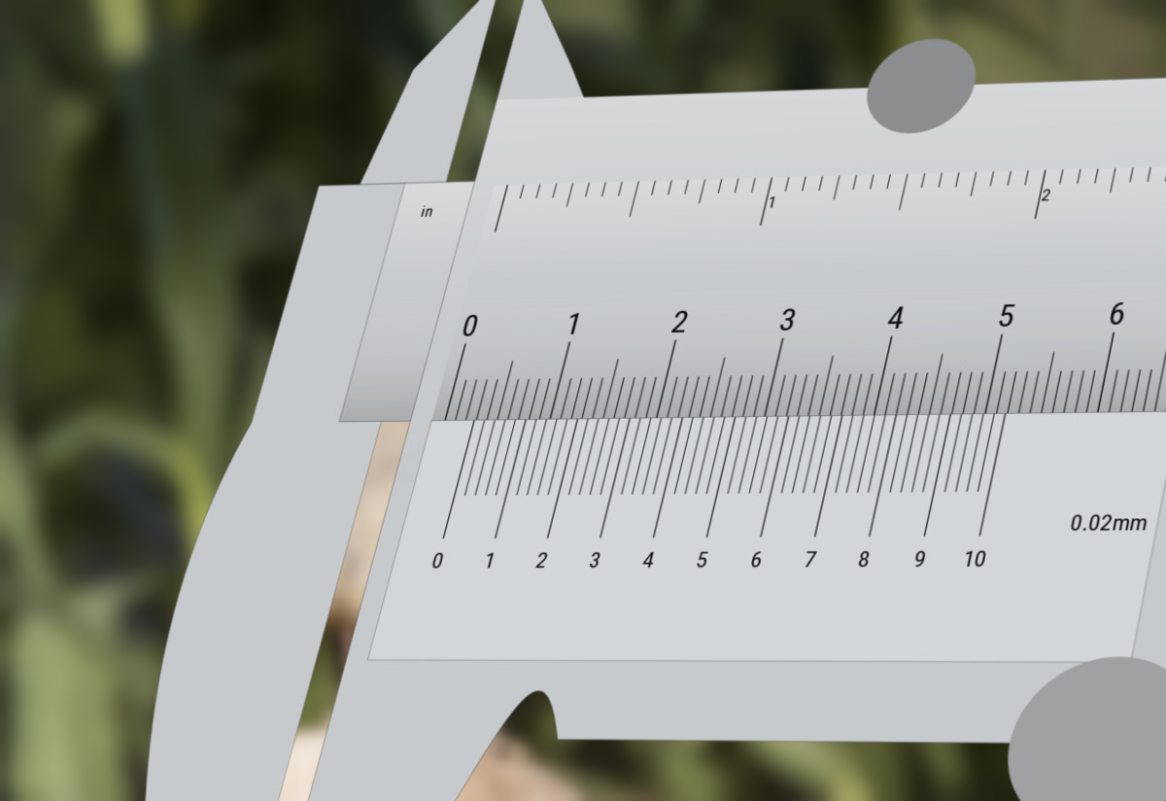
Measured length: 2.8 mm
